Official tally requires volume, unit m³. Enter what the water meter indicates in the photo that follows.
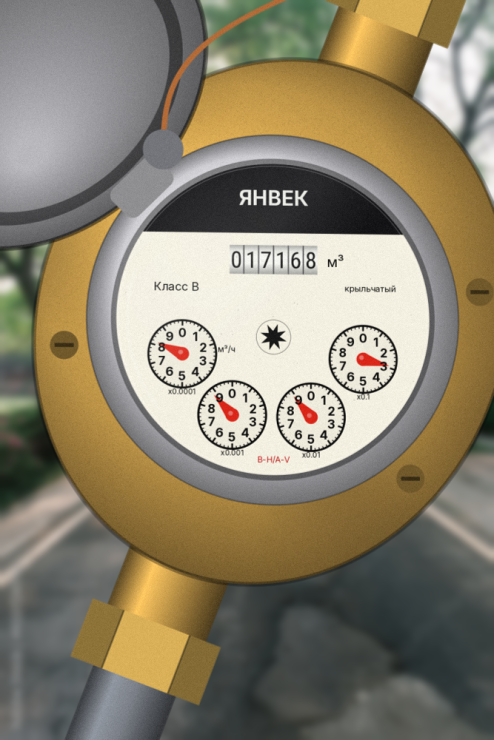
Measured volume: 17168.2888 m³
